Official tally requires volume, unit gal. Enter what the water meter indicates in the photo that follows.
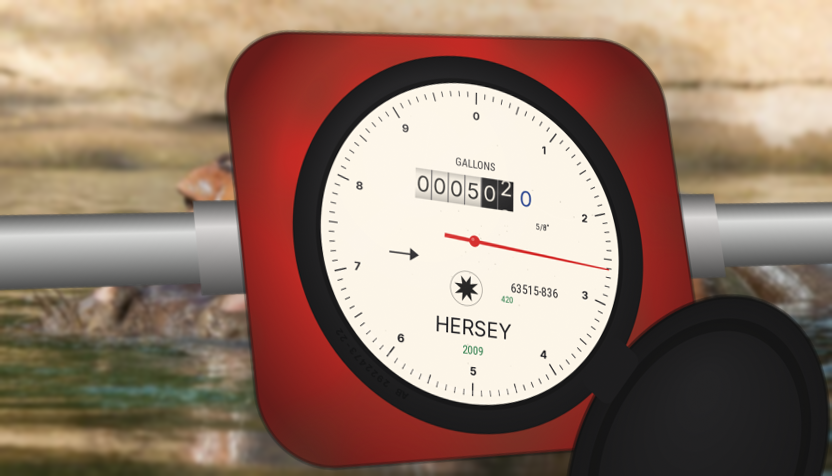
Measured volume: 5022.6 gal
